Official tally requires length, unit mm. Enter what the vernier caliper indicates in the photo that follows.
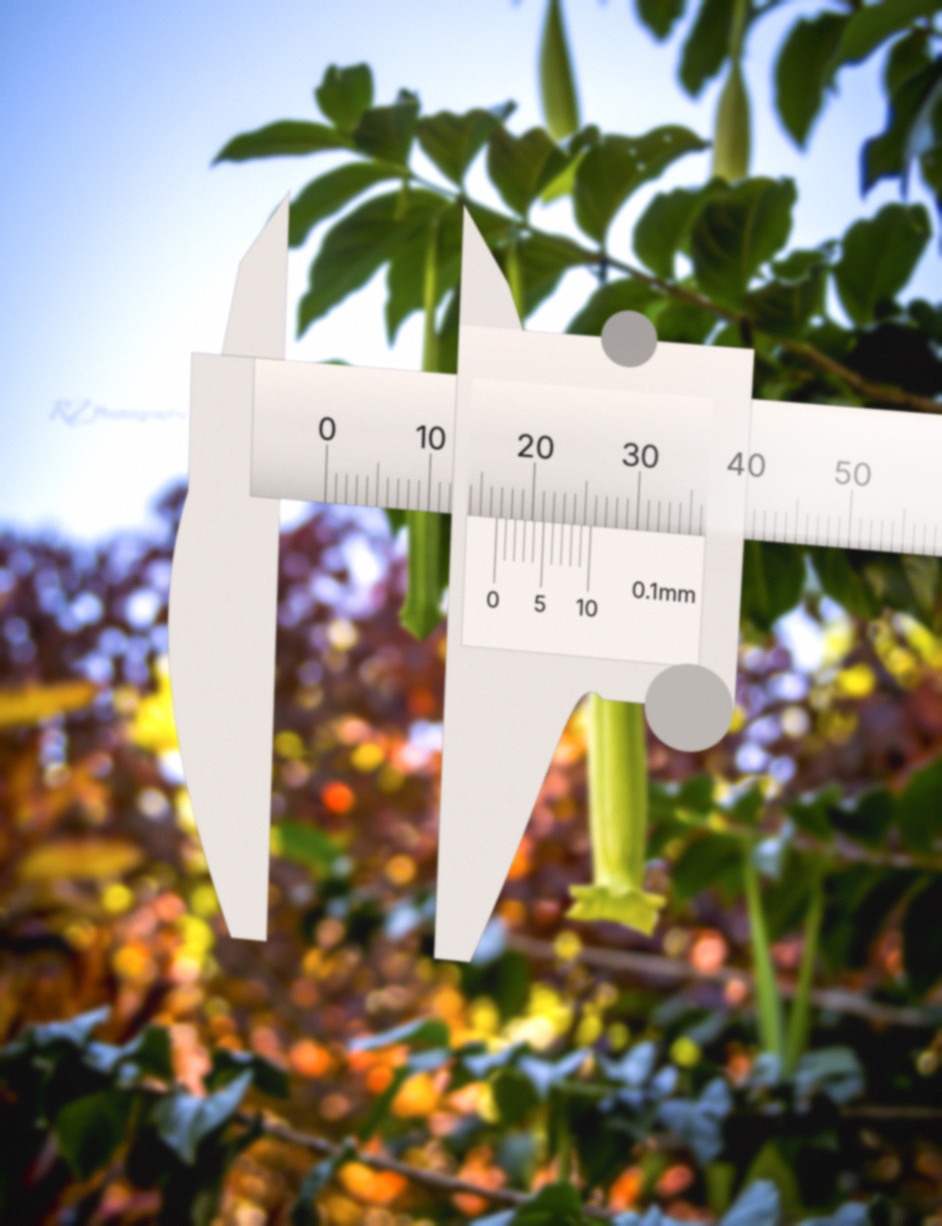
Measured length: 16.6 mm
